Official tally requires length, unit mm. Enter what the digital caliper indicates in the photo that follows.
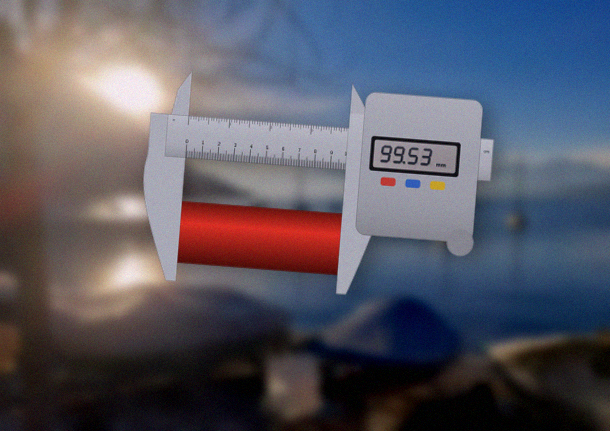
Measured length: 99.53 mm
